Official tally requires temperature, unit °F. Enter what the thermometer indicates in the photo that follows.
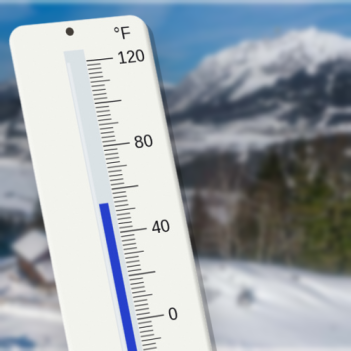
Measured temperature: 54 °F
